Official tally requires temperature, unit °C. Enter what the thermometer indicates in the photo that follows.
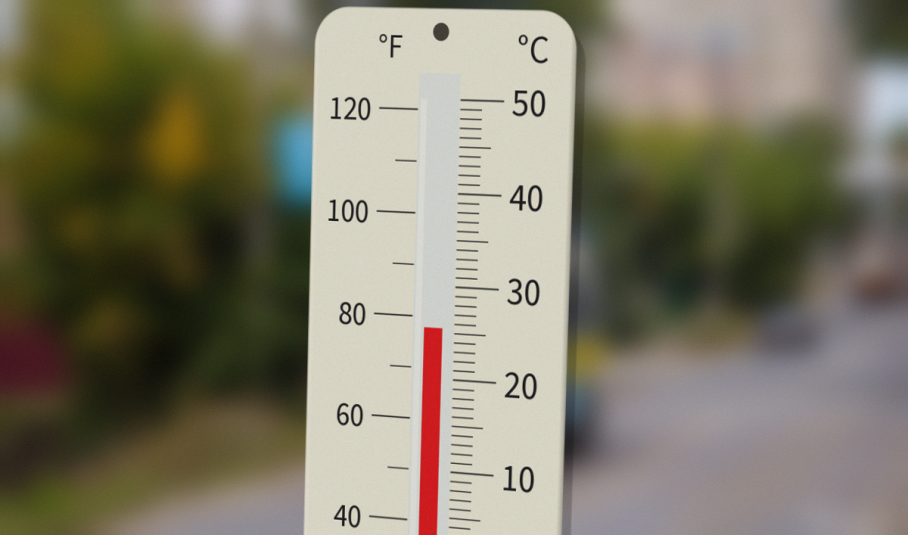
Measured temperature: 25.5 °C
